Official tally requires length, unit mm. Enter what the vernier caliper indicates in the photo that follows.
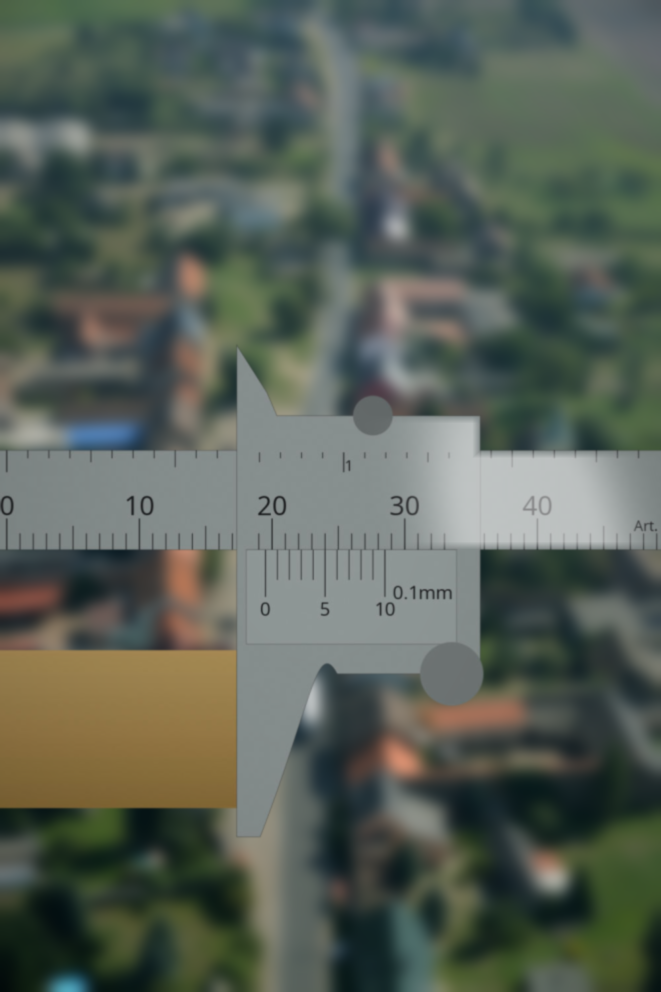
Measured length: 19.5 mm
